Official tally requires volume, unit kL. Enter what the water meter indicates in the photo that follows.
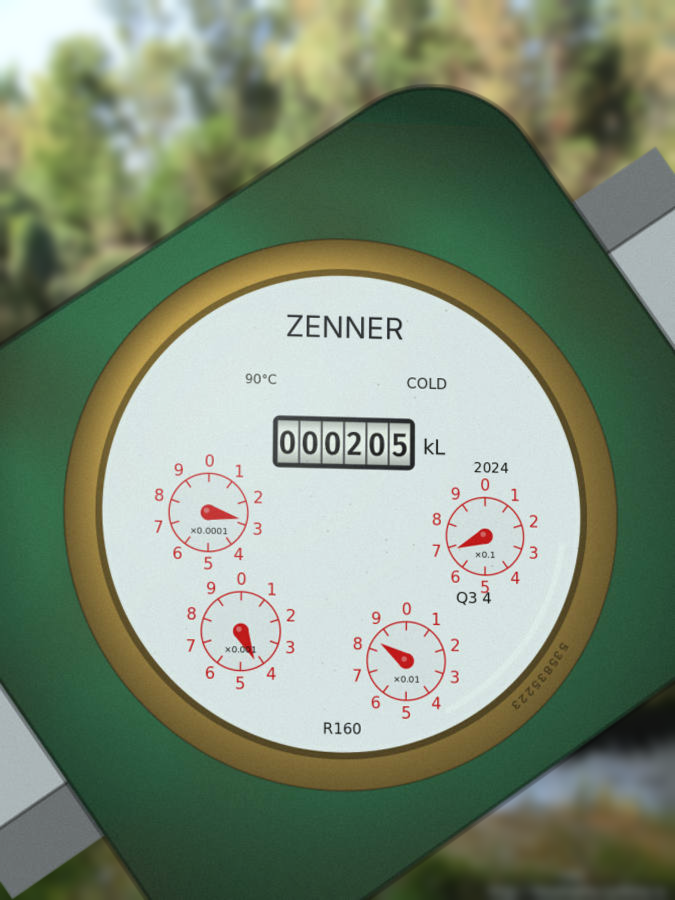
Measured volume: 205.6842 kL
